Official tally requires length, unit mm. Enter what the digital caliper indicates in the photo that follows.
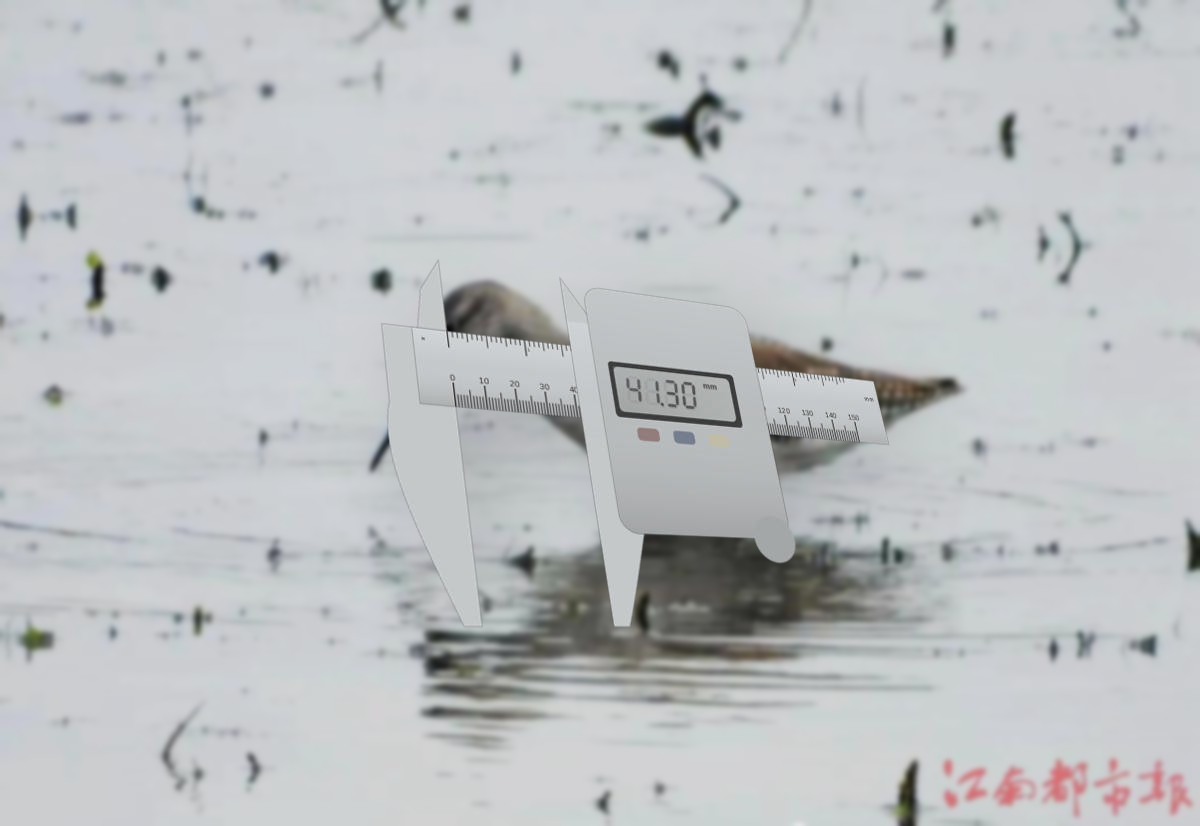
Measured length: 41.30 mm
